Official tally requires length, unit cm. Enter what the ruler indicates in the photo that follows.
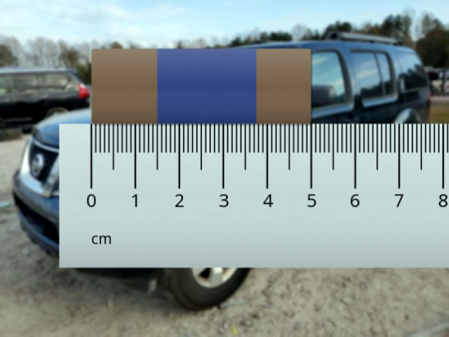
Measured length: 5 cm
